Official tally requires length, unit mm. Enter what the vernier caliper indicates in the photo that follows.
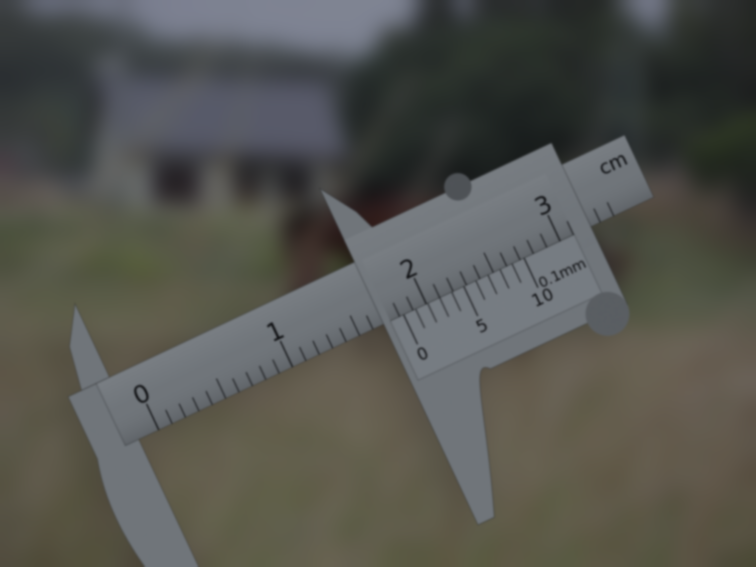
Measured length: 18.3 mm
